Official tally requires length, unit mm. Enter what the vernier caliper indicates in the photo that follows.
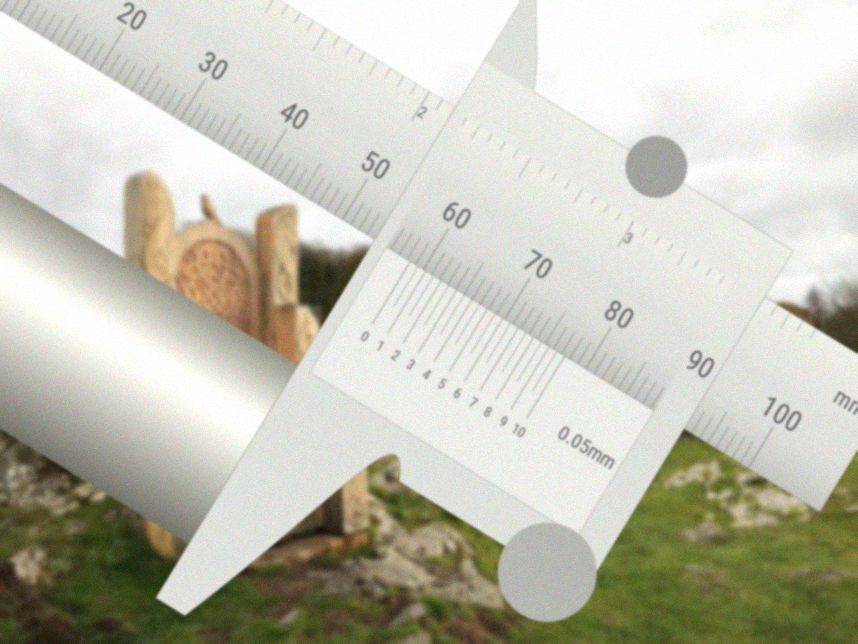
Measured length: 58.4 mm
